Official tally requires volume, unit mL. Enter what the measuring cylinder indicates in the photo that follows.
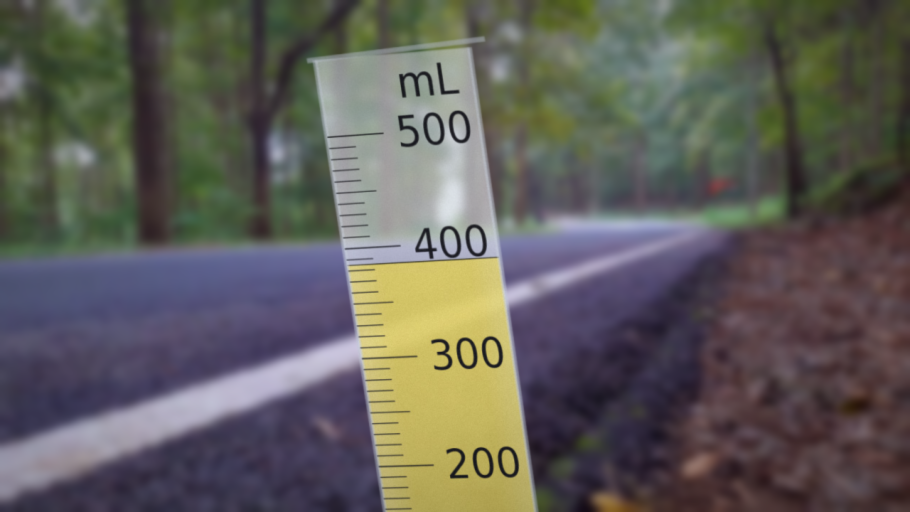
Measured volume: 385 mL
